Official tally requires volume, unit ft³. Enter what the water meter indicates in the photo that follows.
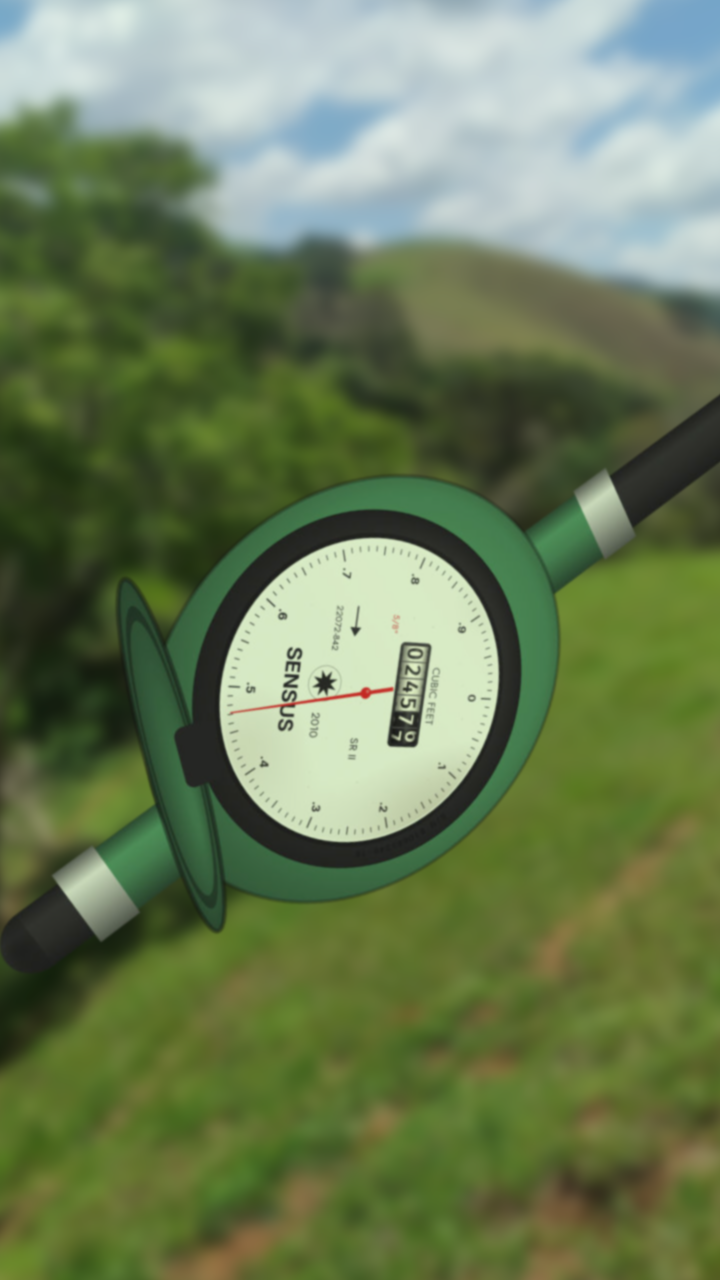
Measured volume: 24576.47 ft³
